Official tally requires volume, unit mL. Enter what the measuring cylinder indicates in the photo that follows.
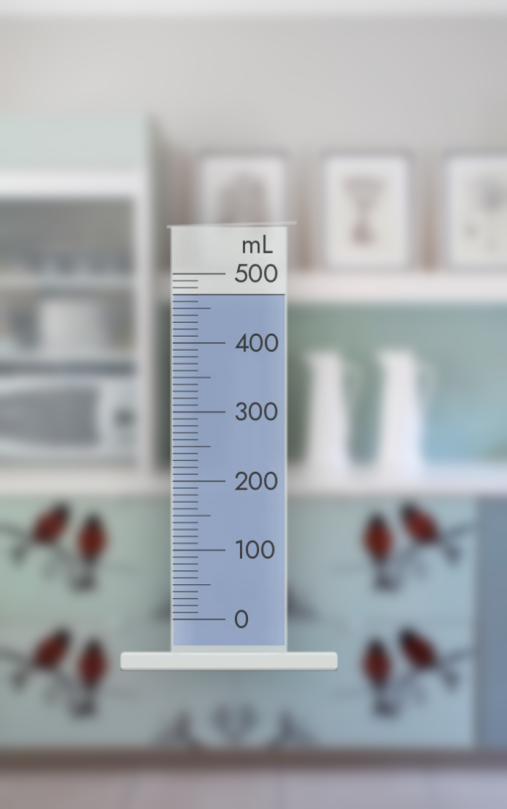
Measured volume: 470 mL
